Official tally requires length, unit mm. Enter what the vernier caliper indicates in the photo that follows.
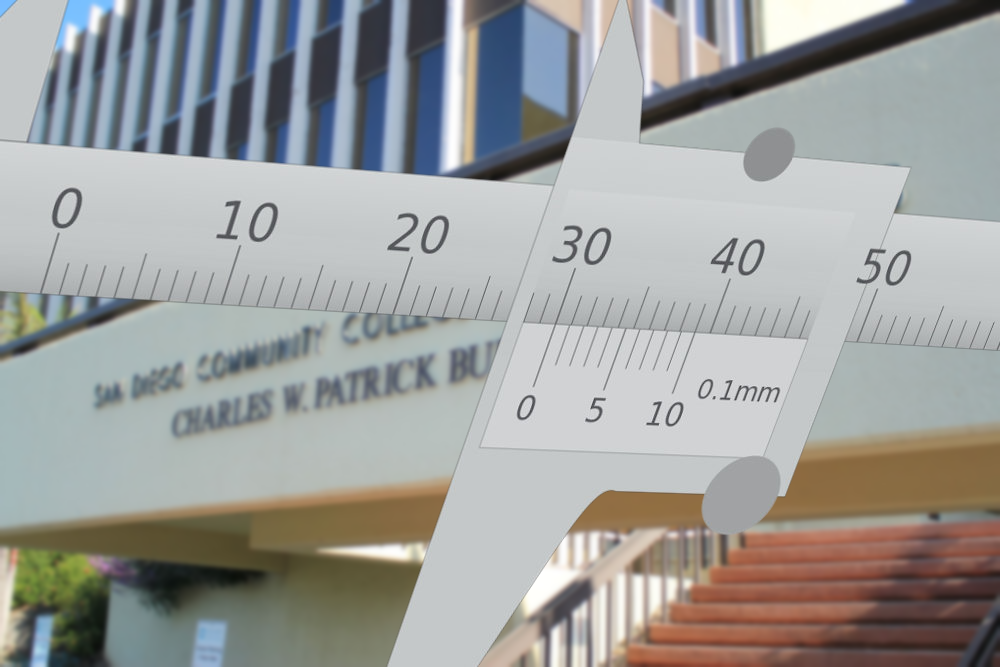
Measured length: 30.0 mm
